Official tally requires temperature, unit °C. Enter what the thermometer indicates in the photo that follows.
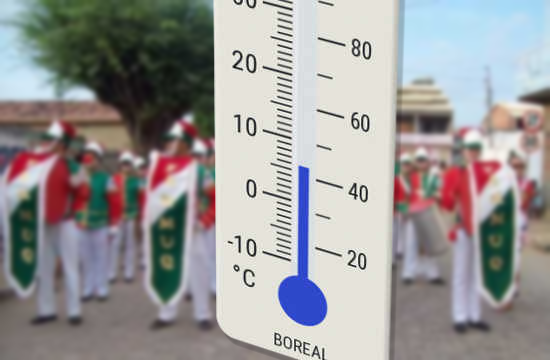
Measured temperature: 6 °C
